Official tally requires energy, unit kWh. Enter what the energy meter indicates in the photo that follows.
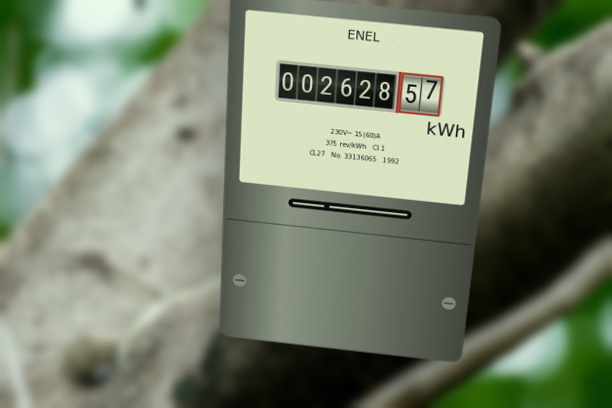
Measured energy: 2628.57 kWh
